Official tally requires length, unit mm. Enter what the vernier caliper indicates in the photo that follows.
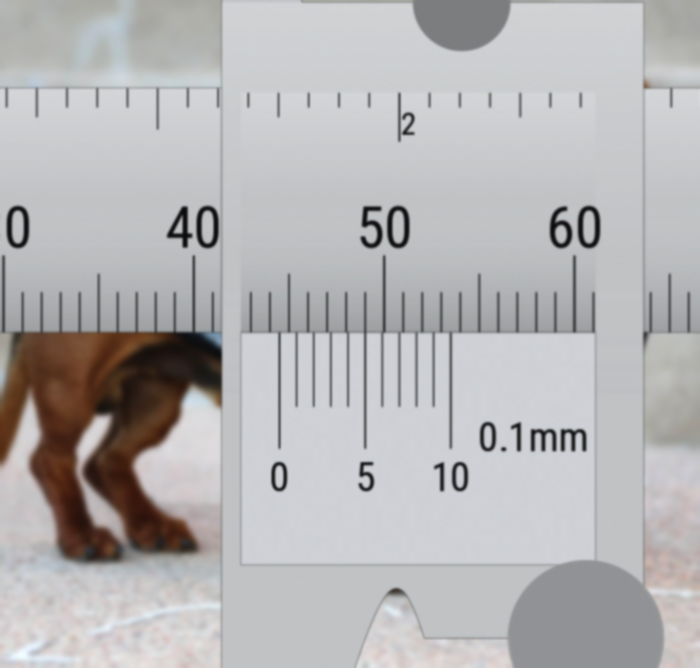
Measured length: 44.5 mm
